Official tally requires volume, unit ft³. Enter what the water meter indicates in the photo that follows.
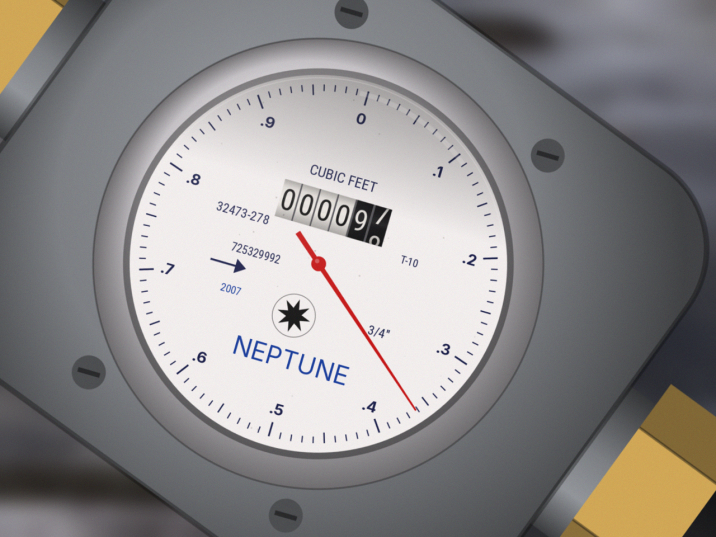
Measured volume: 97.36 ft³
